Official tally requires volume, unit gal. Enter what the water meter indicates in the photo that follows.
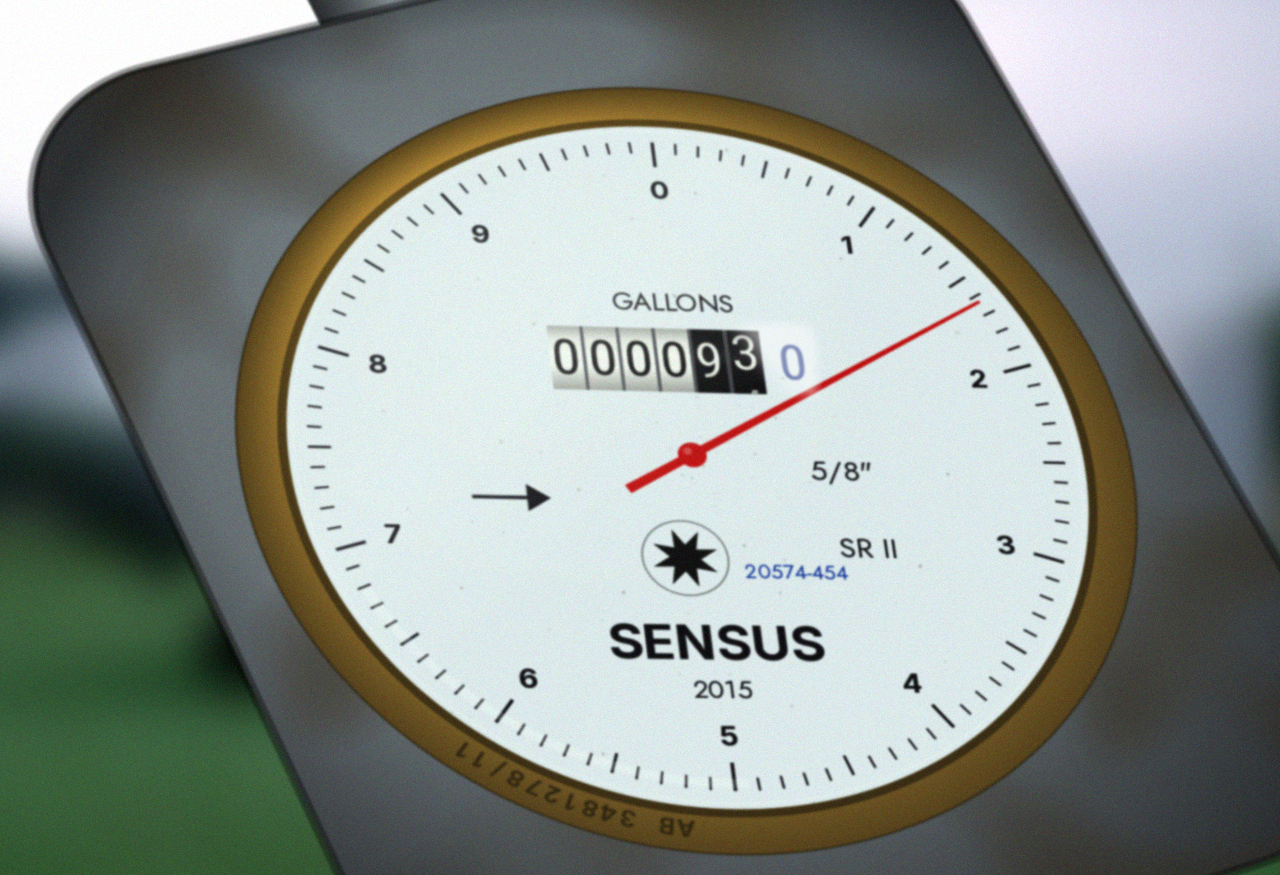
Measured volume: 931.6 gal
